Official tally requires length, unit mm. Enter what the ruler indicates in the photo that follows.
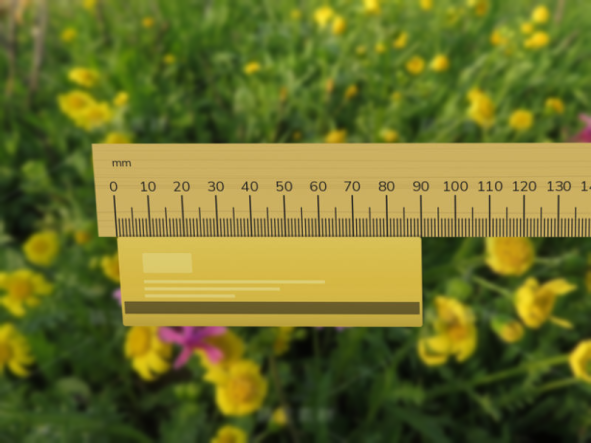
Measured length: 90 mm
